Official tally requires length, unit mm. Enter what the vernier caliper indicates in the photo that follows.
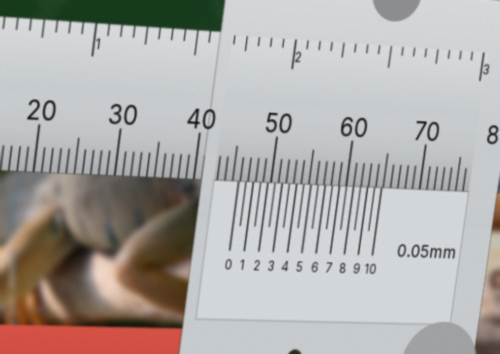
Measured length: 45.8 mm
